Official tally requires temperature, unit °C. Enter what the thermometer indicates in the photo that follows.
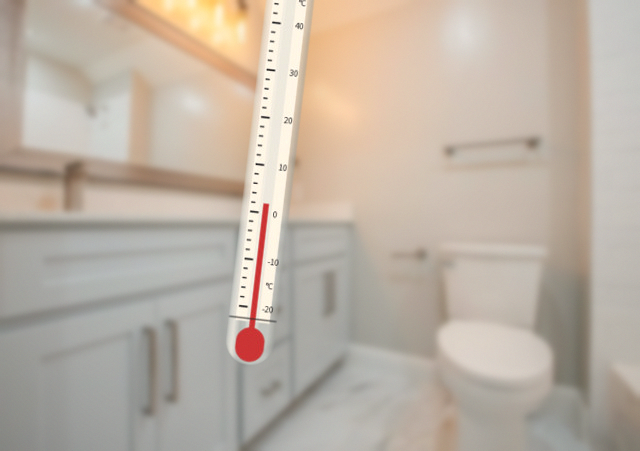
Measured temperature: 2 °C
